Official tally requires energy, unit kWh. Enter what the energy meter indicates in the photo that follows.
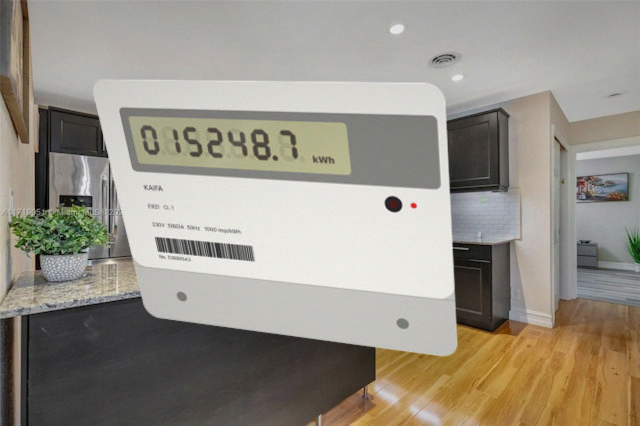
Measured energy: 15248.7 kWh
